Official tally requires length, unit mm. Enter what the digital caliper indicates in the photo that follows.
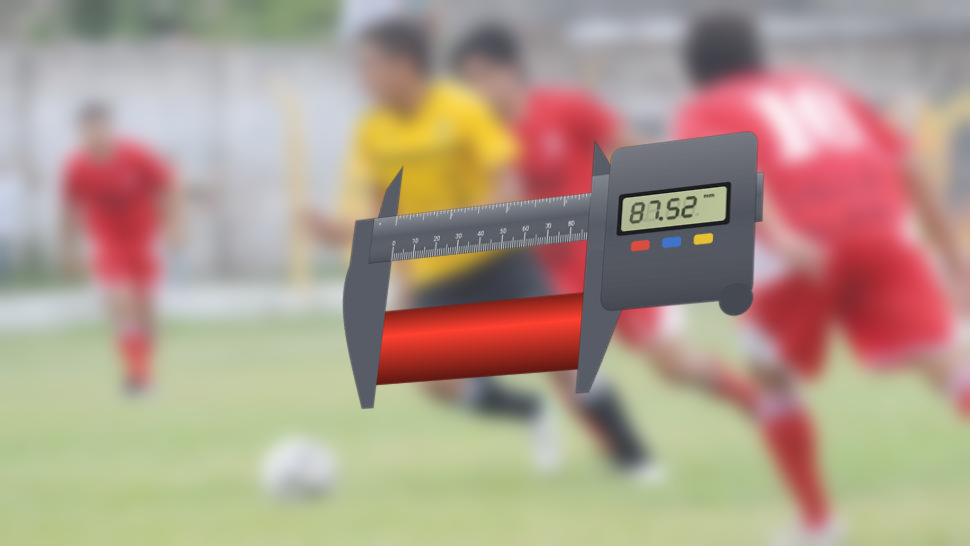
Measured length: 87.52 mm
